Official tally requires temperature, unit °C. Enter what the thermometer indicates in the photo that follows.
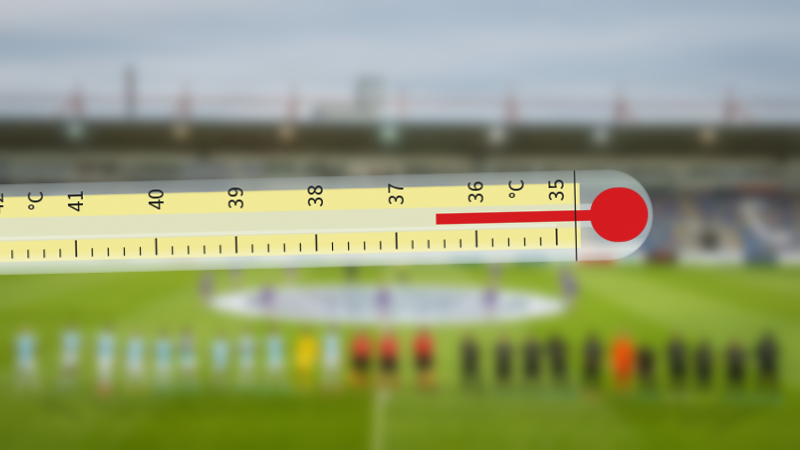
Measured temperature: 36.5 °C
